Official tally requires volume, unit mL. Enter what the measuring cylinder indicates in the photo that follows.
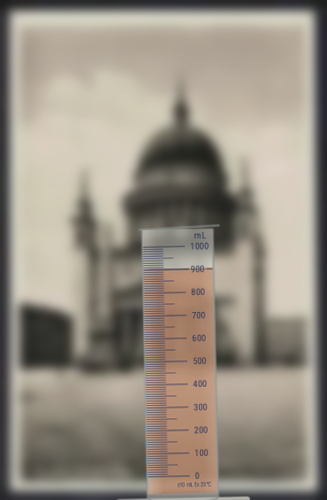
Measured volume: 900 mL
